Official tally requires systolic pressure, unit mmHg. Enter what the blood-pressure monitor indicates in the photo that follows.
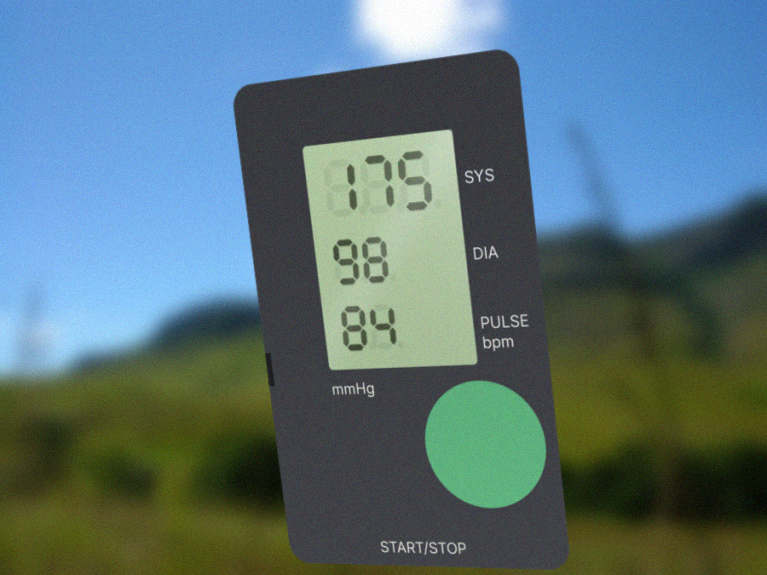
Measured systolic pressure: 175 mmHg
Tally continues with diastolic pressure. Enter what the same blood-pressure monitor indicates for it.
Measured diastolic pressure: 98 mmHg
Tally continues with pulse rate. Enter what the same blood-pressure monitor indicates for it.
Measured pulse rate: 84 bpm
